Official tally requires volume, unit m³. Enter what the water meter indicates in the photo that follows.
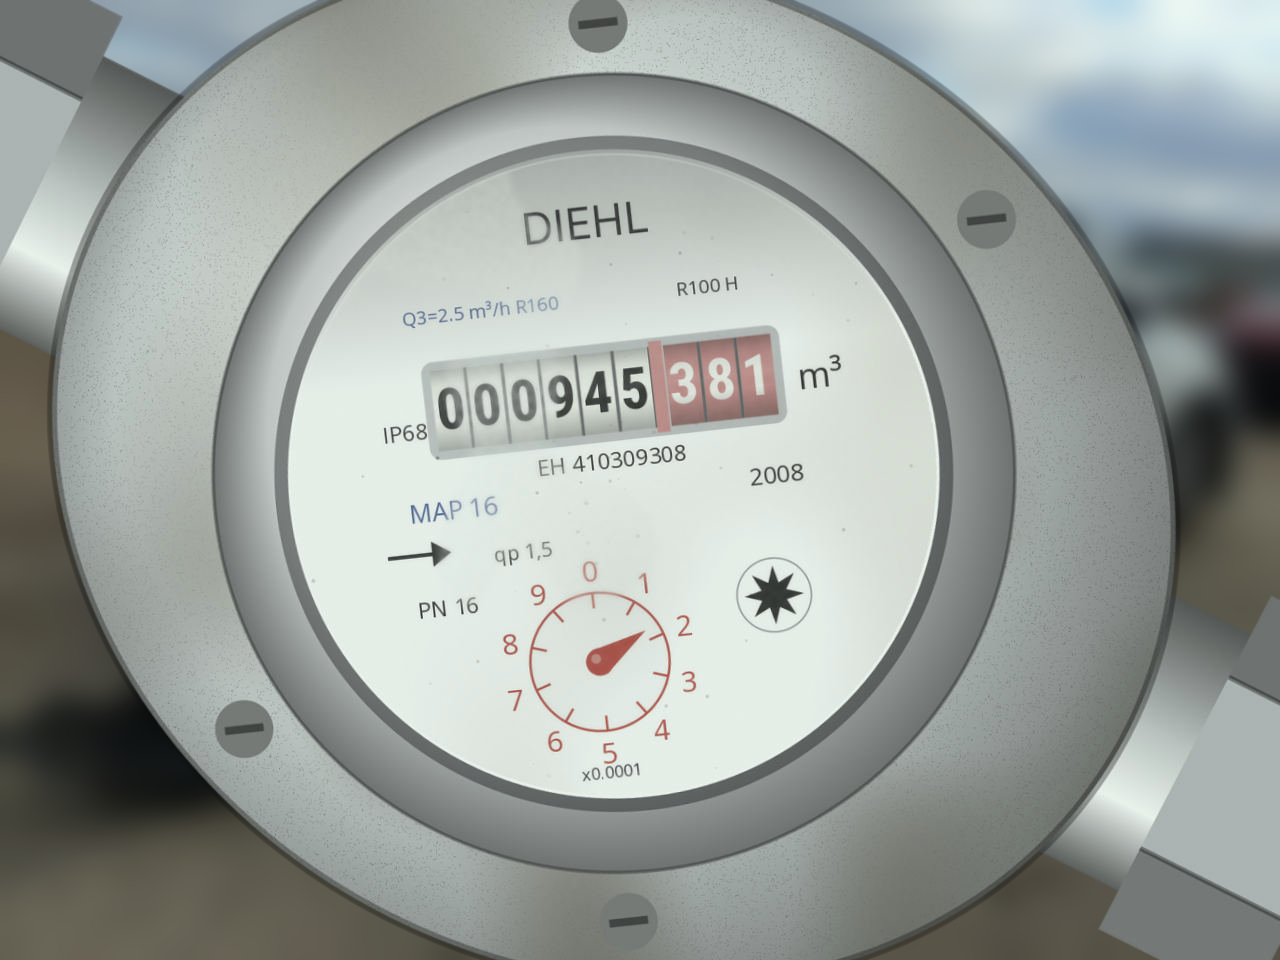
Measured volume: 945.3811 m³
